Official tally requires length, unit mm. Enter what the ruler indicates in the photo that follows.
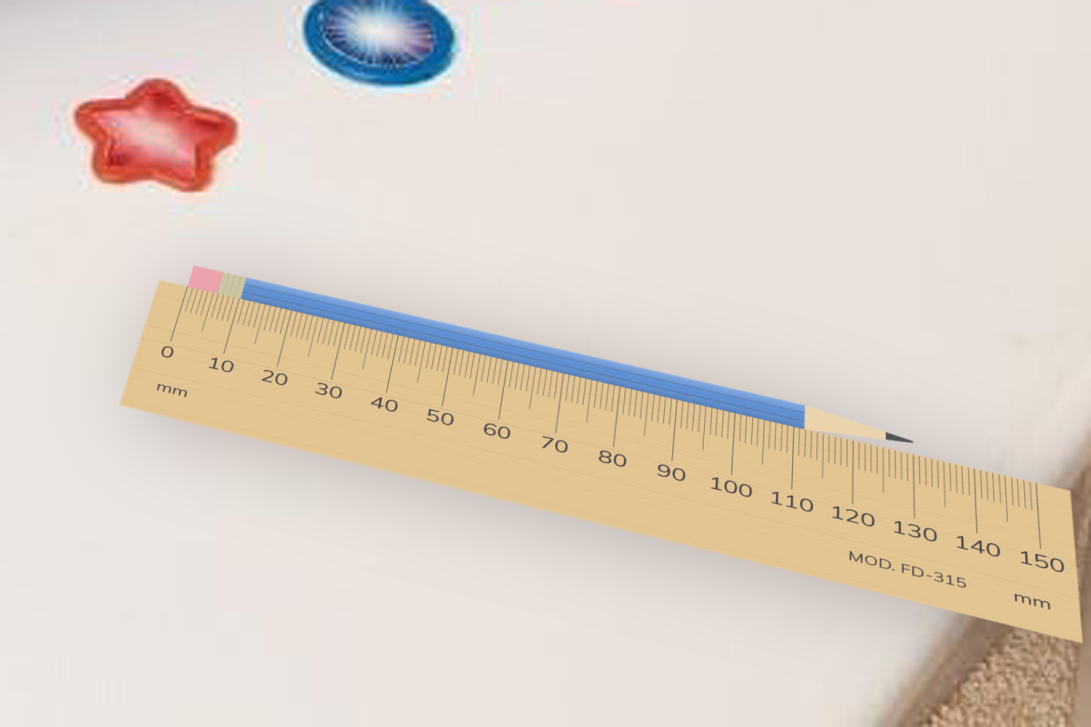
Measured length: 130 mm
